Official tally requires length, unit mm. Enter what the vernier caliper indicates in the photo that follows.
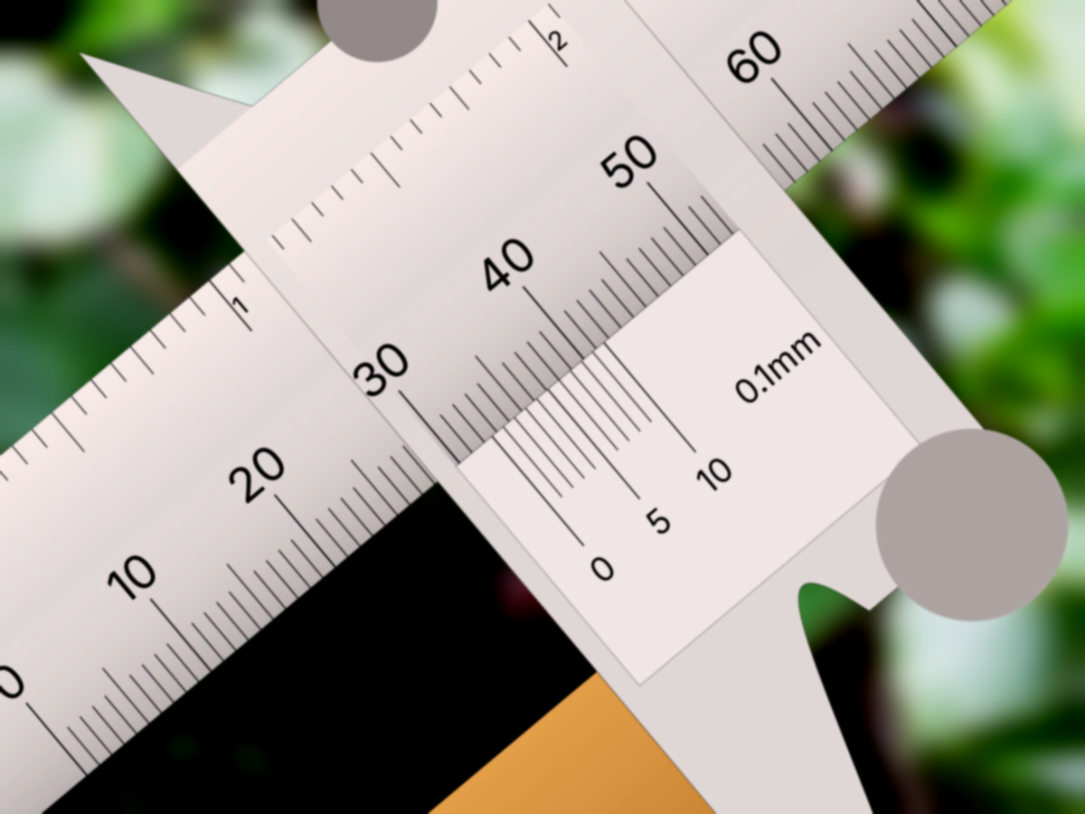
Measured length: 32.6 mm
